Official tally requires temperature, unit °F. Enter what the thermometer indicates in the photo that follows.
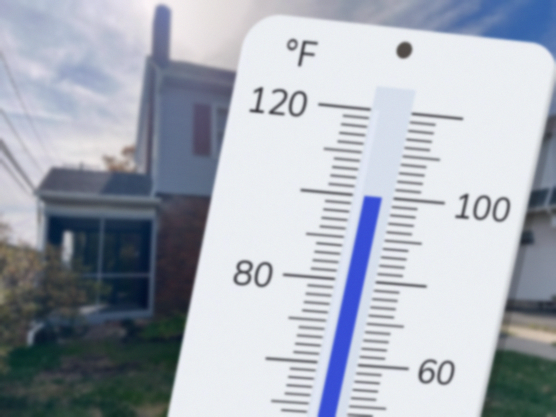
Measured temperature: 100 °F
